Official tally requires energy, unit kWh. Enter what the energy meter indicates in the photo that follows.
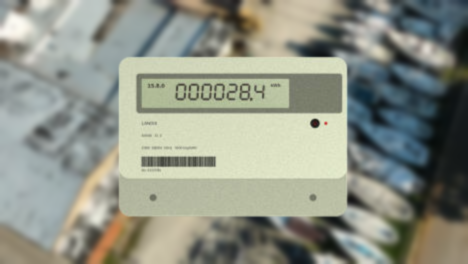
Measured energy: 28.4 kWh
